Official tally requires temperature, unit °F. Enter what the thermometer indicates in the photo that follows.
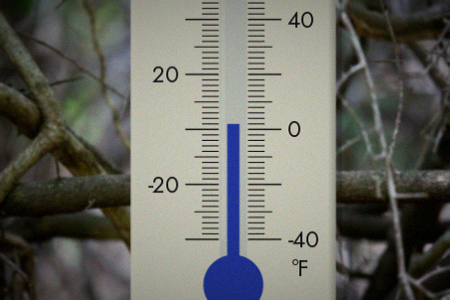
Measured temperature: 2 °F
